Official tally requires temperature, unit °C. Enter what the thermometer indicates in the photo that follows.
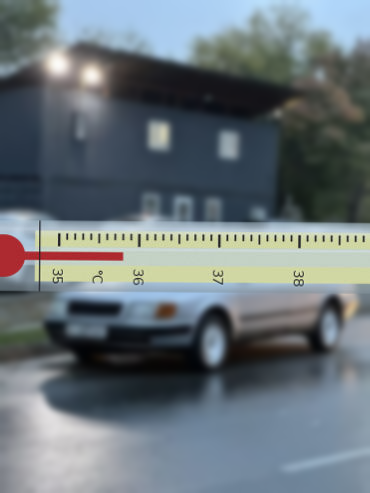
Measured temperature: 35.8 °C
